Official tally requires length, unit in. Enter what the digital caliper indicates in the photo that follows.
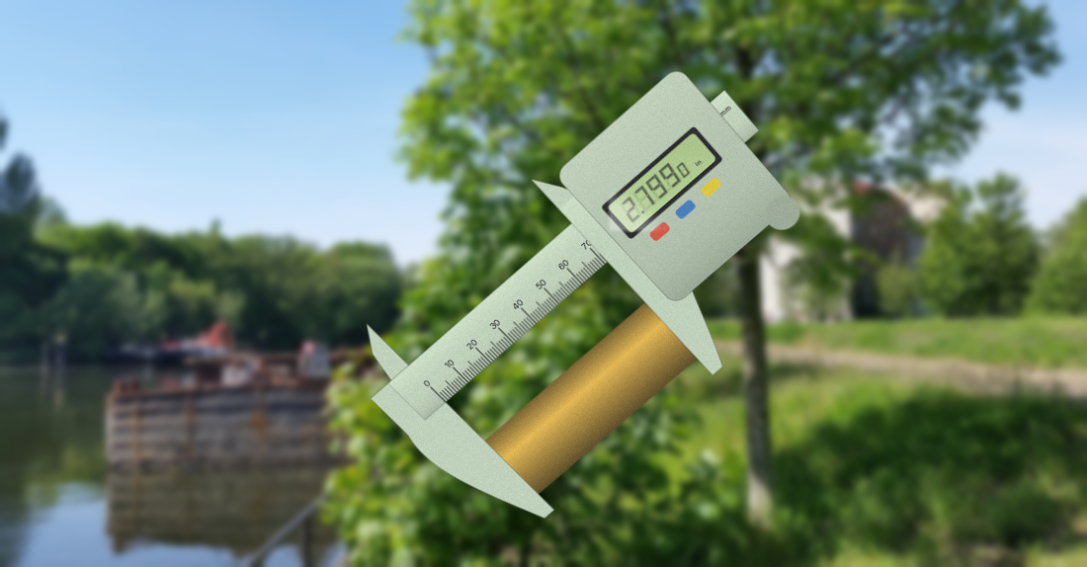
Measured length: 2.7990 in
